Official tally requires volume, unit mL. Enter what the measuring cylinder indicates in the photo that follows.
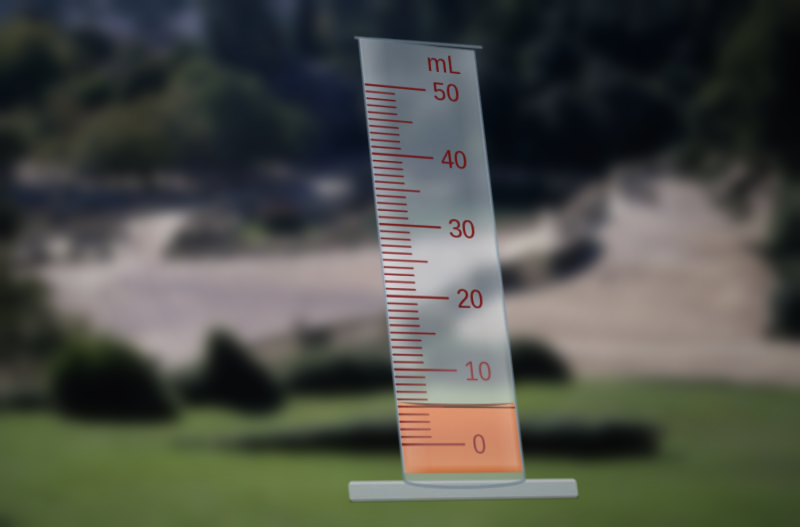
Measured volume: 5 mL
